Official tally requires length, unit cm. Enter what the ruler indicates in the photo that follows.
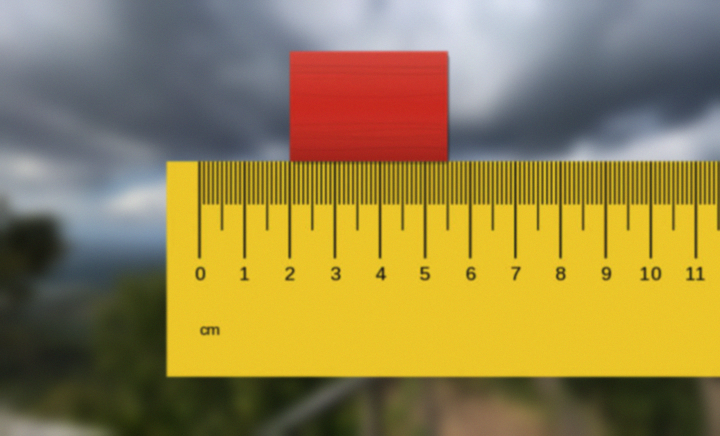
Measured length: 3.5 cm
